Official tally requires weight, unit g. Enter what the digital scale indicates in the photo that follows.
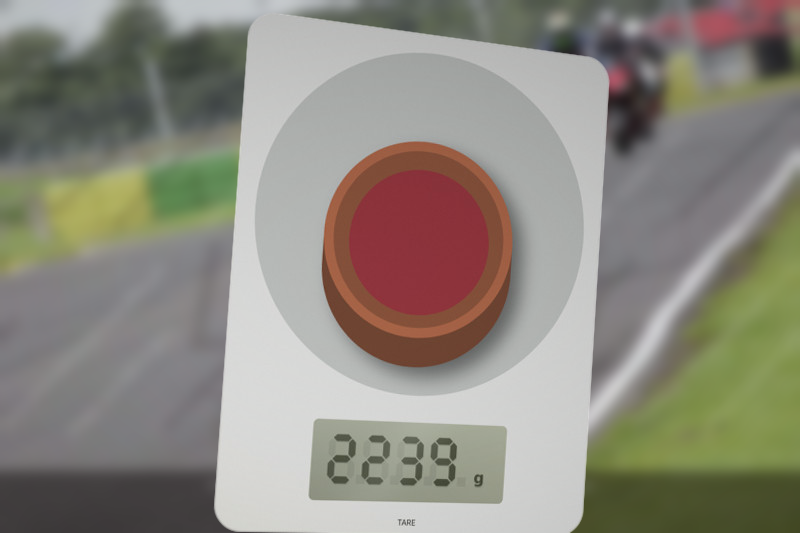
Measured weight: 2239 g
